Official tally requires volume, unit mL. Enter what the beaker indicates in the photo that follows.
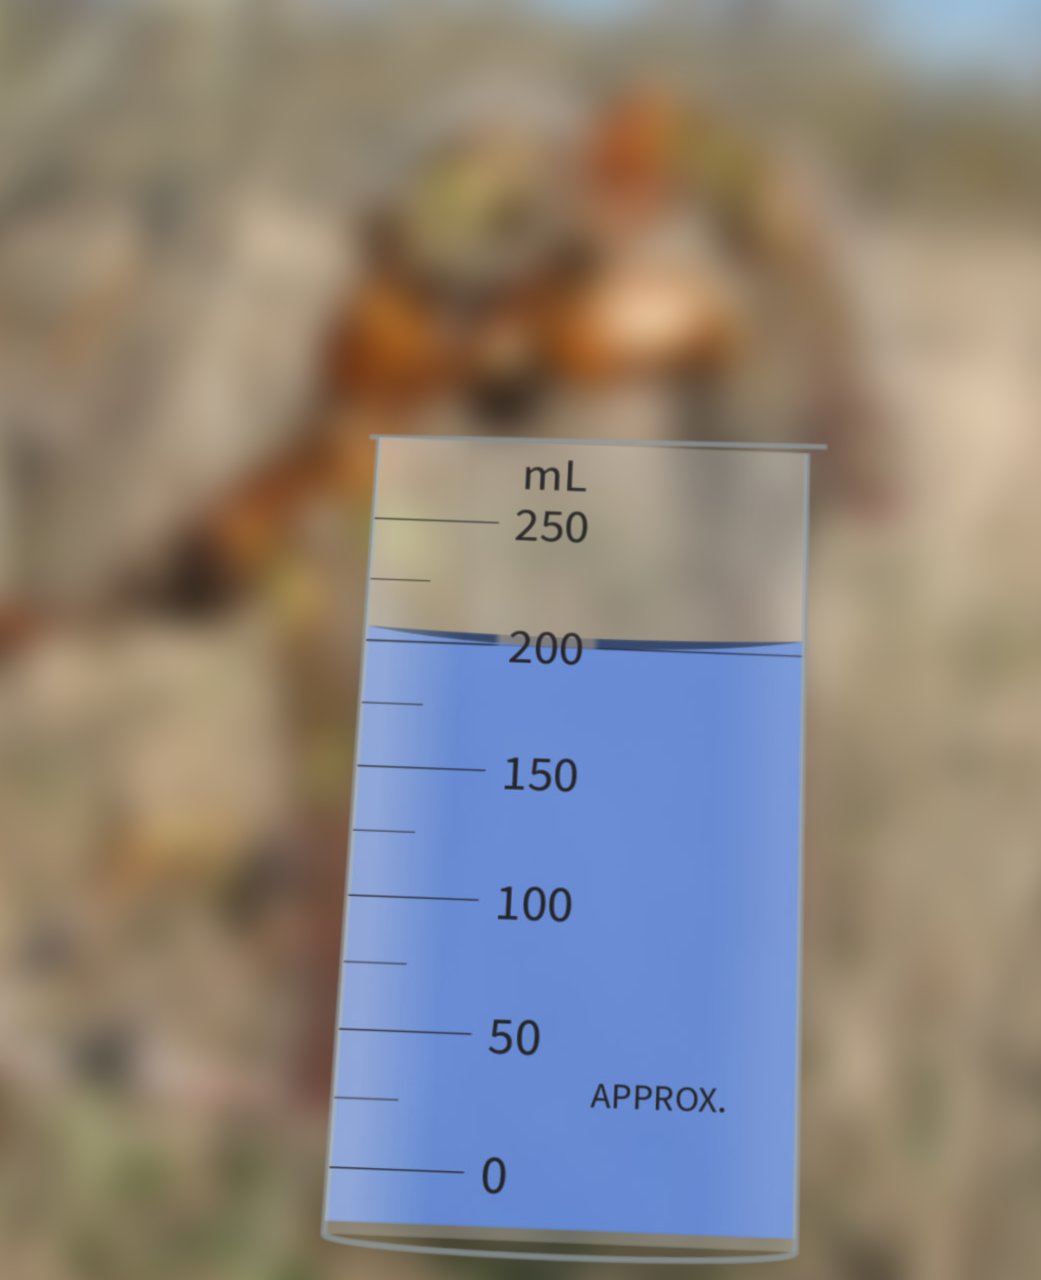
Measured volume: 200 mL
